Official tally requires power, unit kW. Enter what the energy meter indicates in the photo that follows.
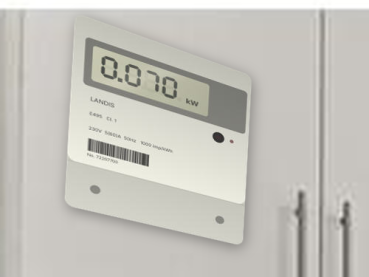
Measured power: 0.070 kW
